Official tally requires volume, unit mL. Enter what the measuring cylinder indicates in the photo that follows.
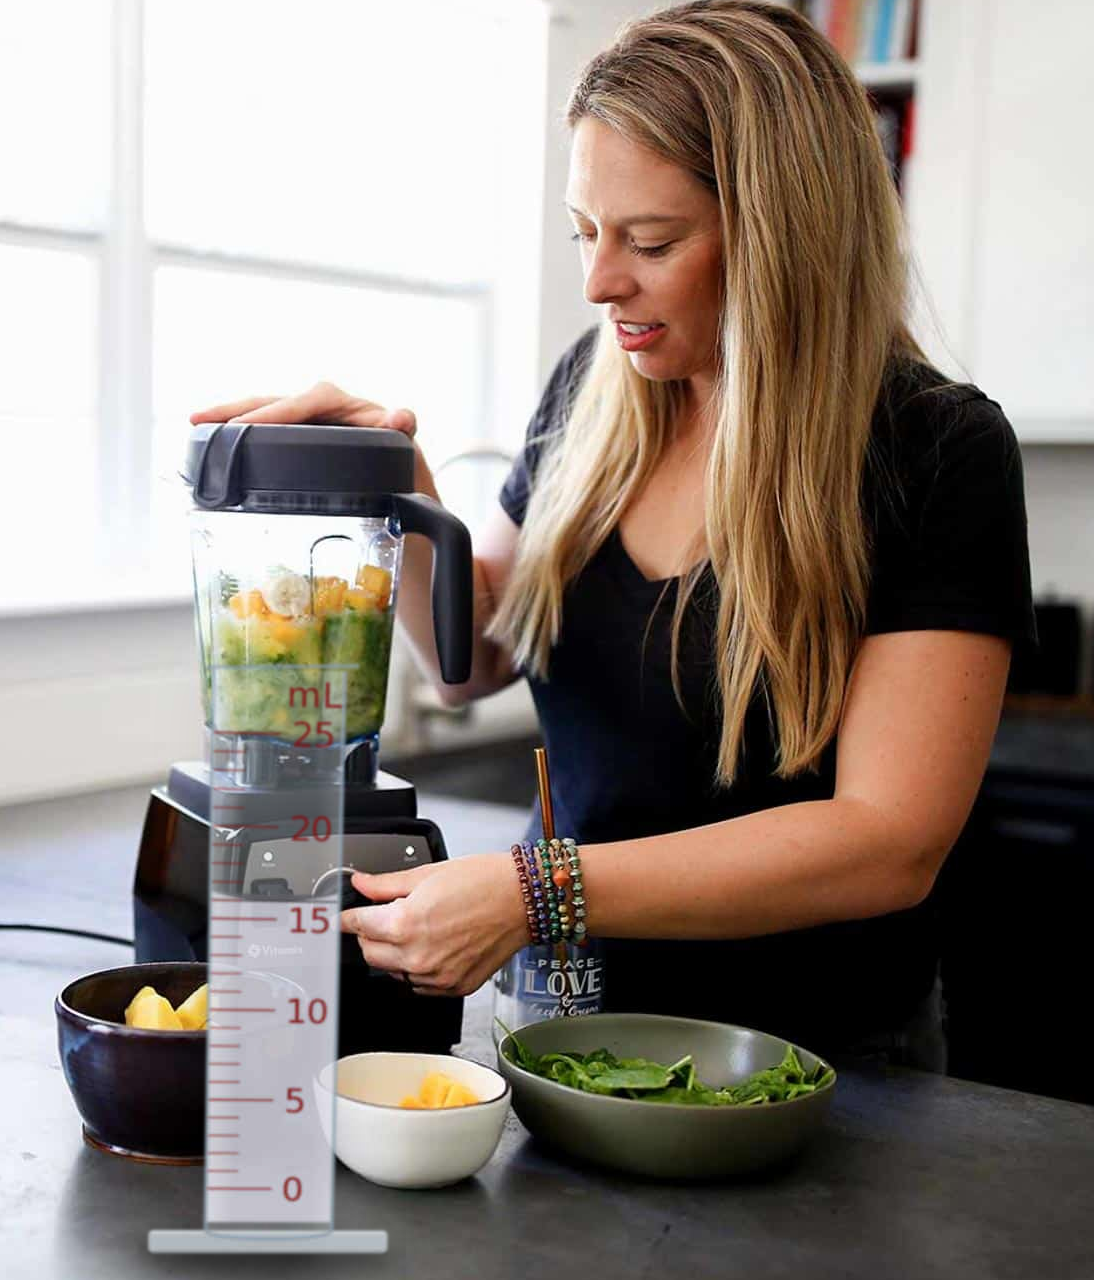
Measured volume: 16 mL
